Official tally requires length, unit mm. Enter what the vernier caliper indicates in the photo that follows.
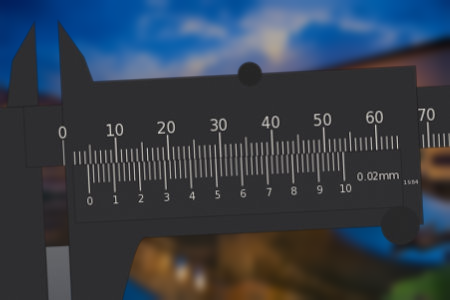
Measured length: 4.5 mm
